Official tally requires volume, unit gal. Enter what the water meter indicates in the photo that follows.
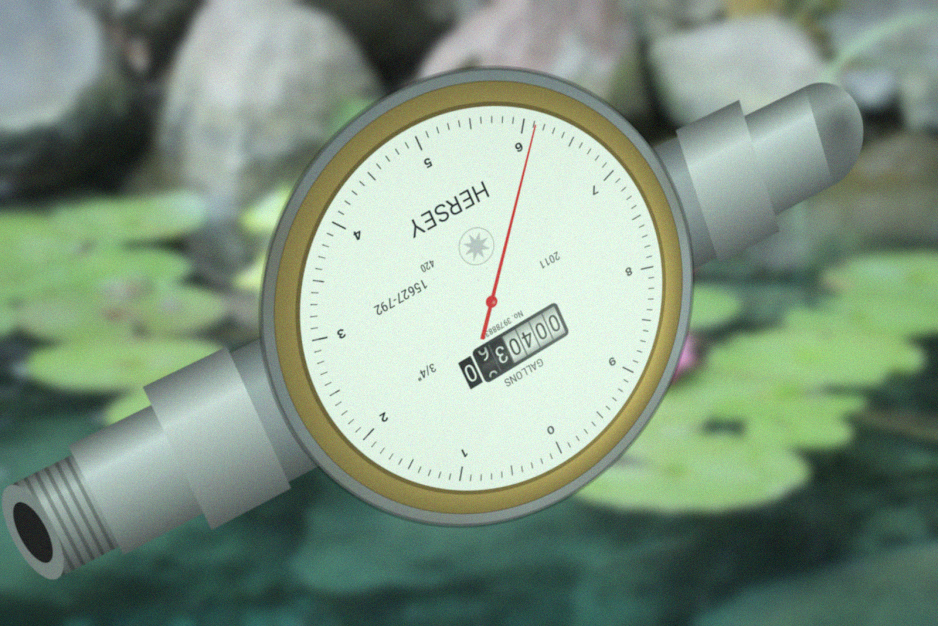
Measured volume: 40356.1 gal
